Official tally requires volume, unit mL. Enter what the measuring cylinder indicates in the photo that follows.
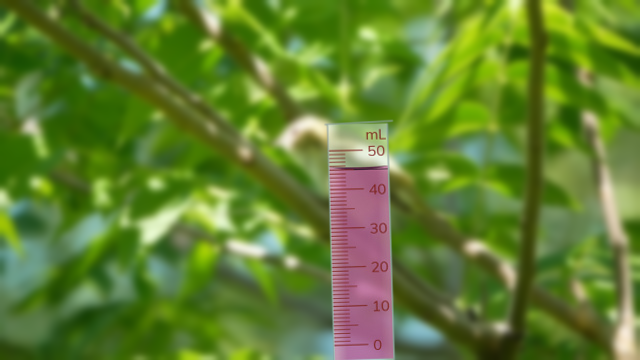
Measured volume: 45 mL
